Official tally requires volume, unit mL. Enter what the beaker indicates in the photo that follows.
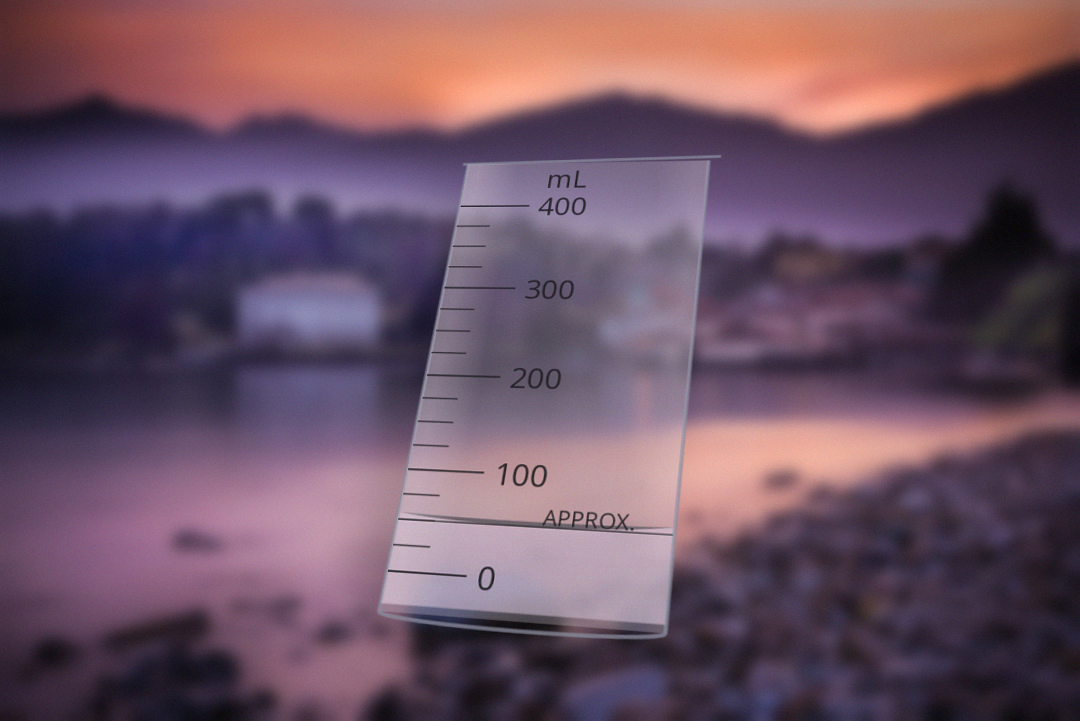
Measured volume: 50 mL
